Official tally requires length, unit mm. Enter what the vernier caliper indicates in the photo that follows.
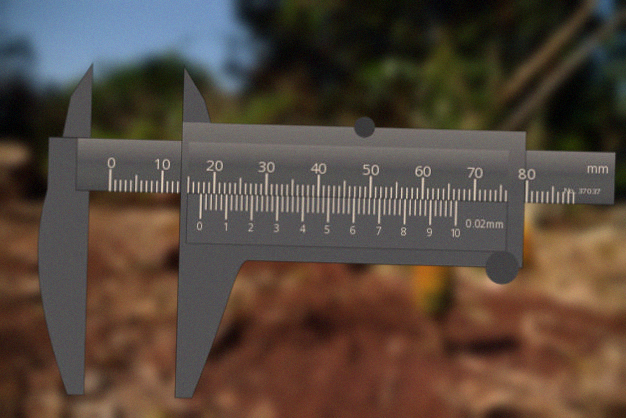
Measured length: 17.5 mm
